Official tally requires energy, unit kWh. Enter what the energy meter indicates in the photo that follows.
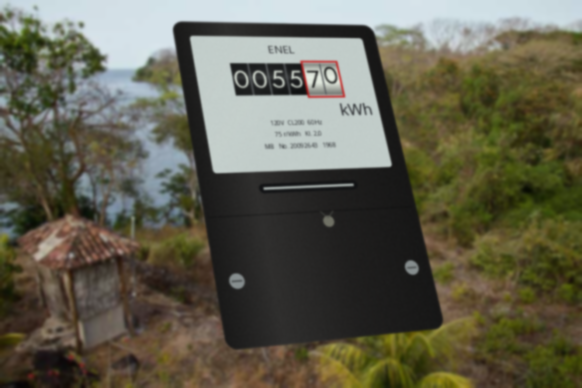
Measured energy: 55.70 kWh
